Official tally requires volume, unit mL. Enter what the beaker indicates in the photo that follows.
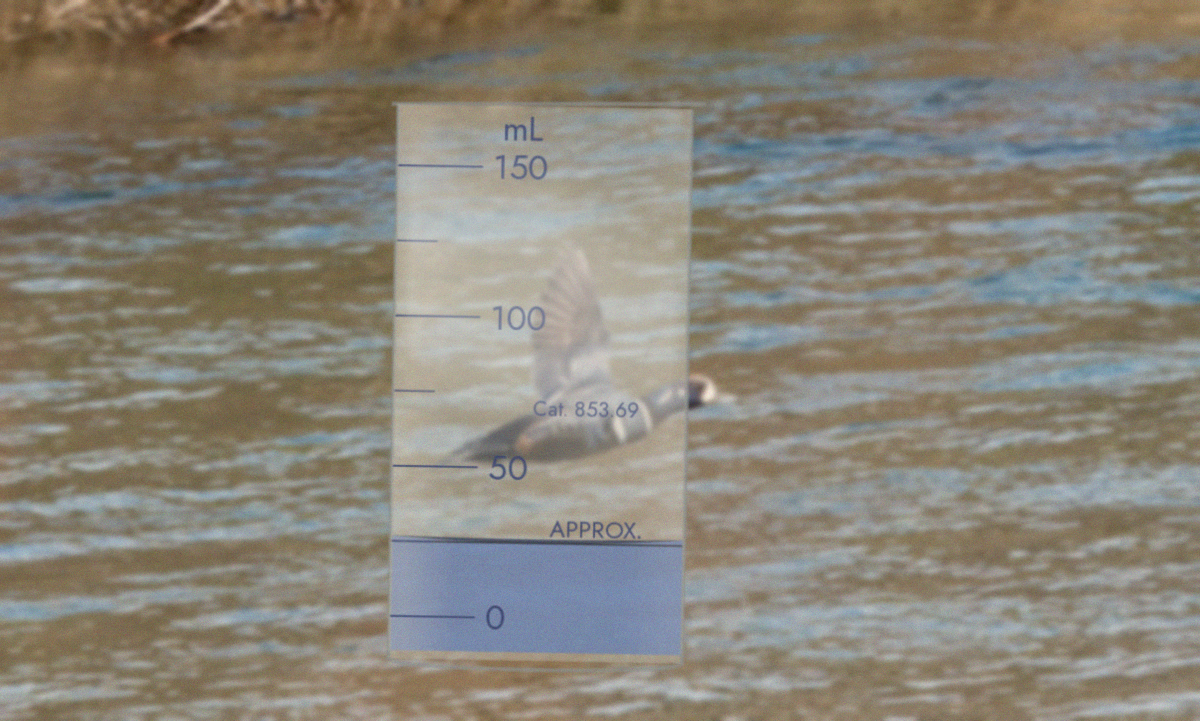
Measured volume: 25 mL
